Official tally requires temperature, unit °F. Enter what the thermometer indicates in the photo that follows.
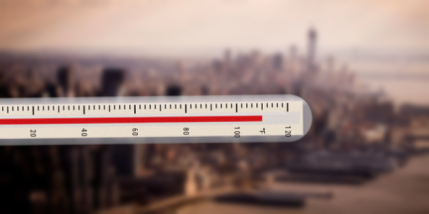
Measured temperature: 110 °F
